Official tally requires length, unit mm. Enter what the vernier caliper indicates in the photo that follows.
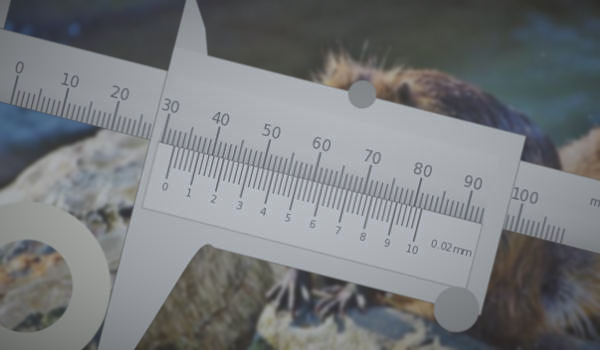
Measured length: 32.5 mm
